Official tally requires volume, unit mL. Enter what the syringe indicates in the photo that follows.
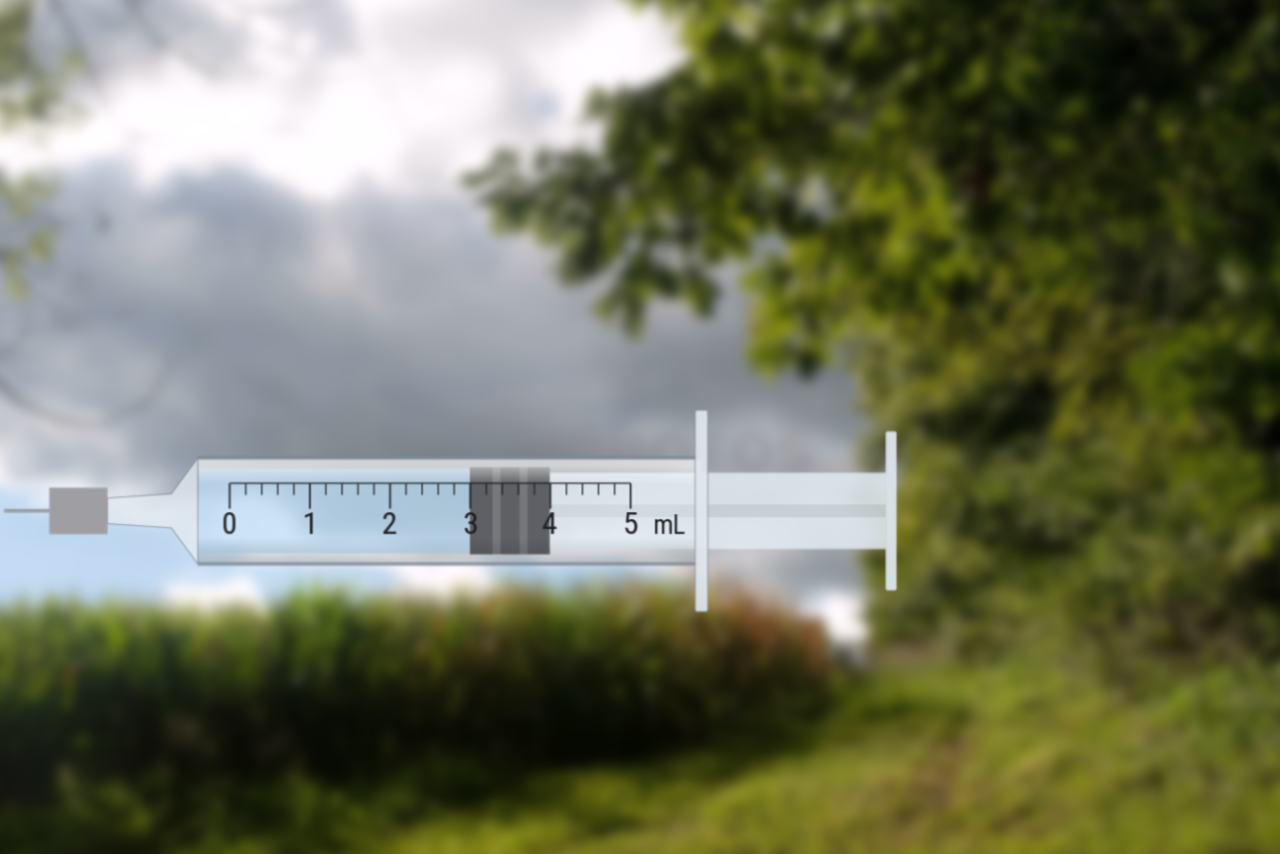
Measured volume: 3 mL
